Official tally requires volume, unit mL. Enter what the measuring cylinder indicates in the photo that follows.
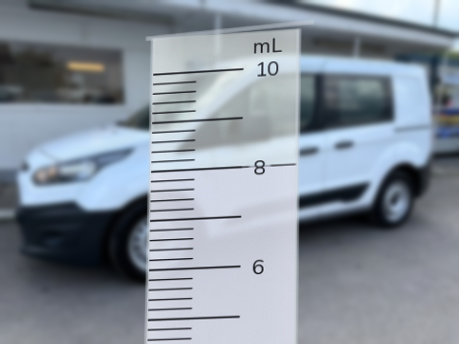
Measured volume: 8 mL
